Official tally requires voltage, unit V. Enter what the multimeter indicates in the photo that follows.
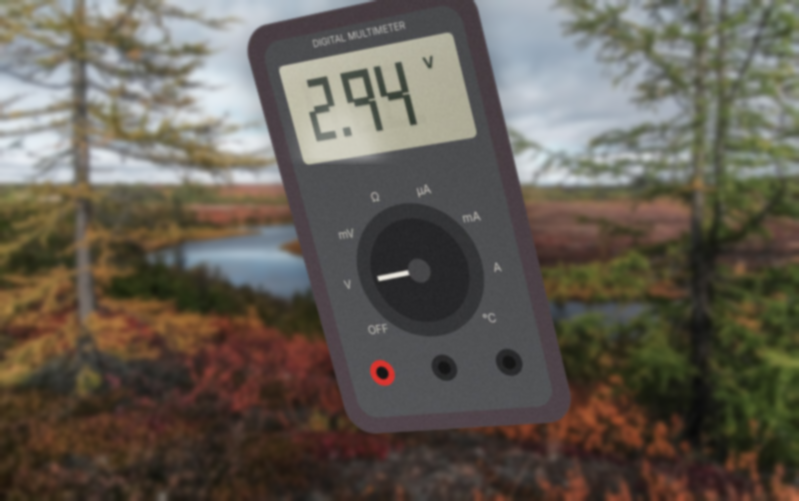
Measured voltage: 2.94 V
